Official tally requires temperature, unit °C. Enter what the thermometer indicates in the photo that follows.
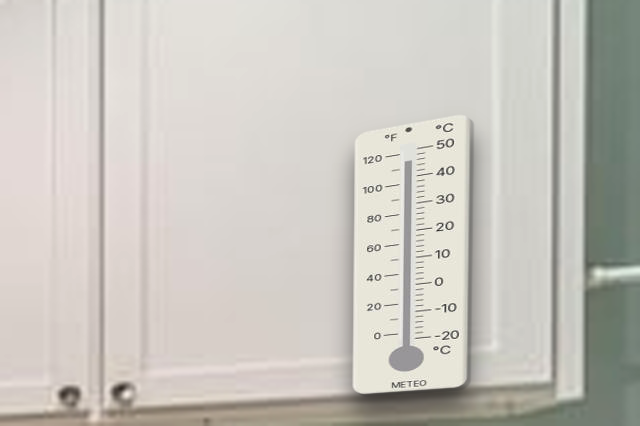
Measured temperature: 46 °C
